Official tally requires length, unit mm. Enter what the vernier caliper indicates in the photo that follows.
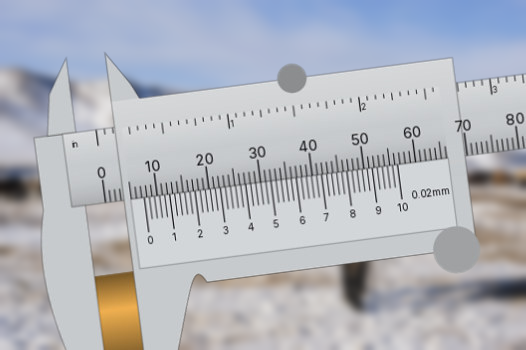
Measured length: 7.5 mm
